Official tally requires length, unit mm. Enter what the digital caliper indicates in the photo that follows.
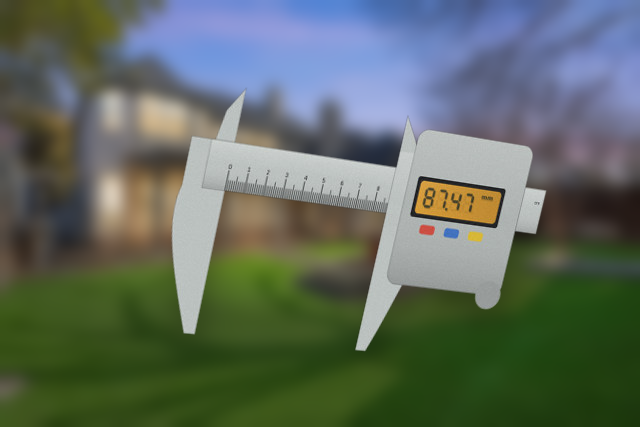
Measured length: 87.47 mm
